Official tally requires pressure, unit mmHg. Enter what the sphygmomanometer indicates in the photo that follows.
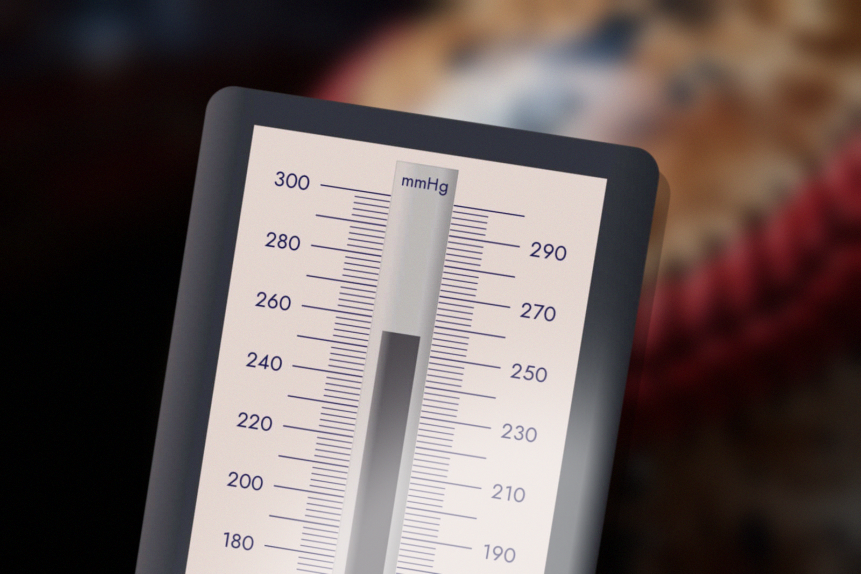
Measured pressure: 256 mmHg
